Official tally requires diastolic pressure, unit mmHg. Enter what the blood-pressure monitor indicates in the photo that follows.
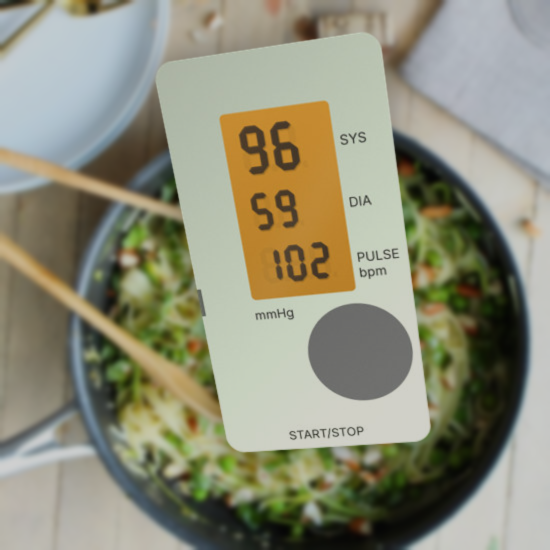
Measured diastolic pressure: 59 mmHg
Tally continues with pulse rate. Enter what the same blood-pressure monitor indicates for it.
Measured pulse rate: 102 bpm
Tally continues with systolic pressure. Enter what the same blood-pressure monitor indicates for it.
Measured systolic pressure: 96 mmHg
